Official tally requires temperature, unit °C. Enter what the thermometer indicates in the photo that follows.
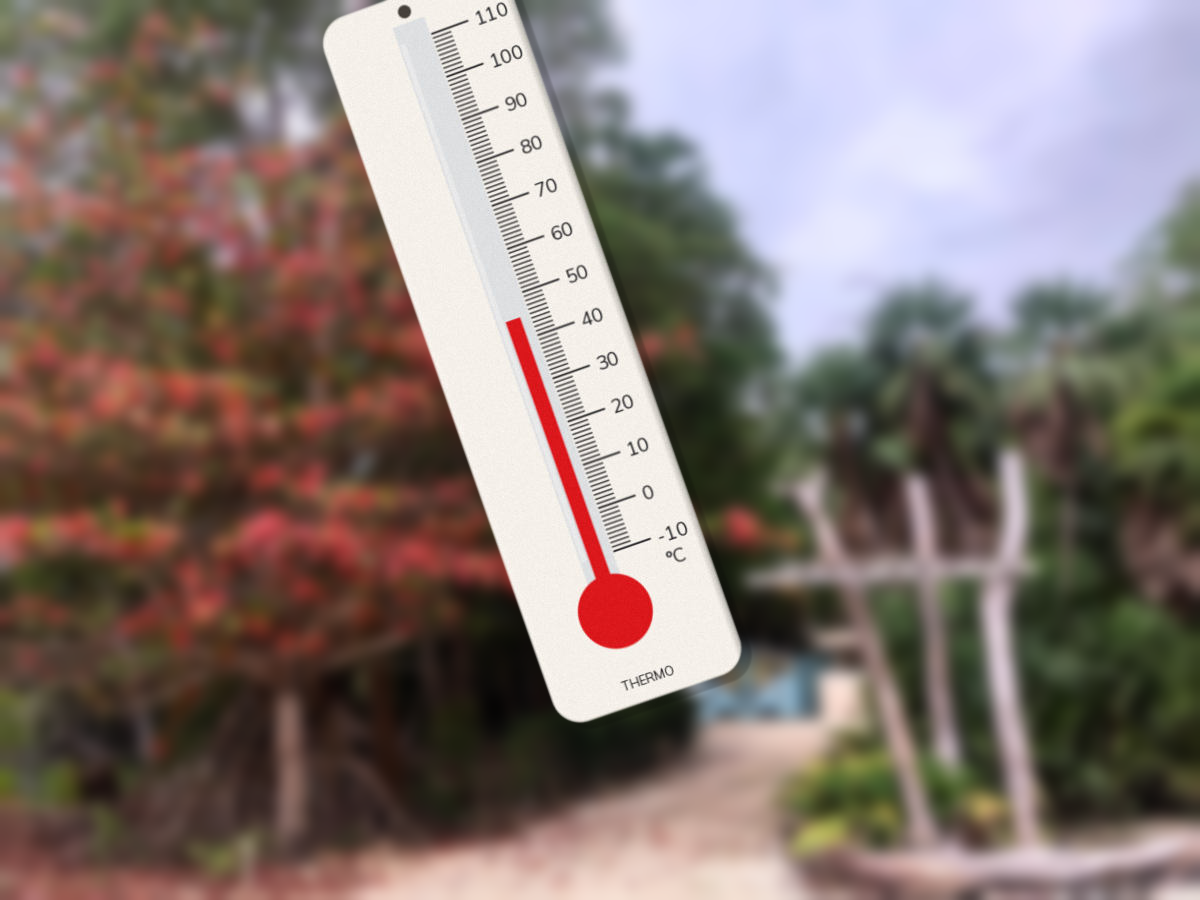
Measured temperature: 45 °C
